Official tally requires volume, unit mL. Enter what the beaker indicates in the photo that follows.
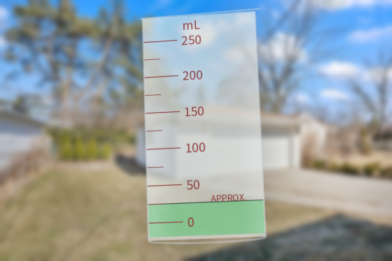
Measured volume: 25 mL
